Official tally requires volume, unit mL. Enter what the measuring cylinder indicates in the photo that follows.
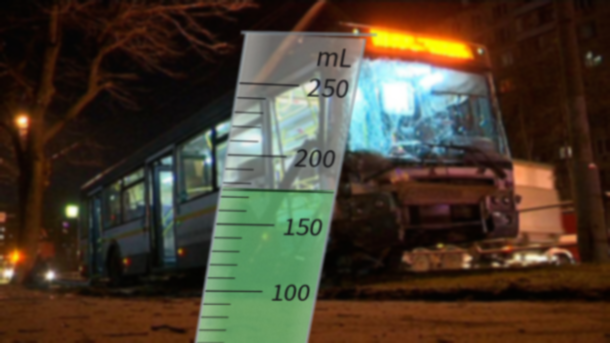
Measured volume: 175 mL
